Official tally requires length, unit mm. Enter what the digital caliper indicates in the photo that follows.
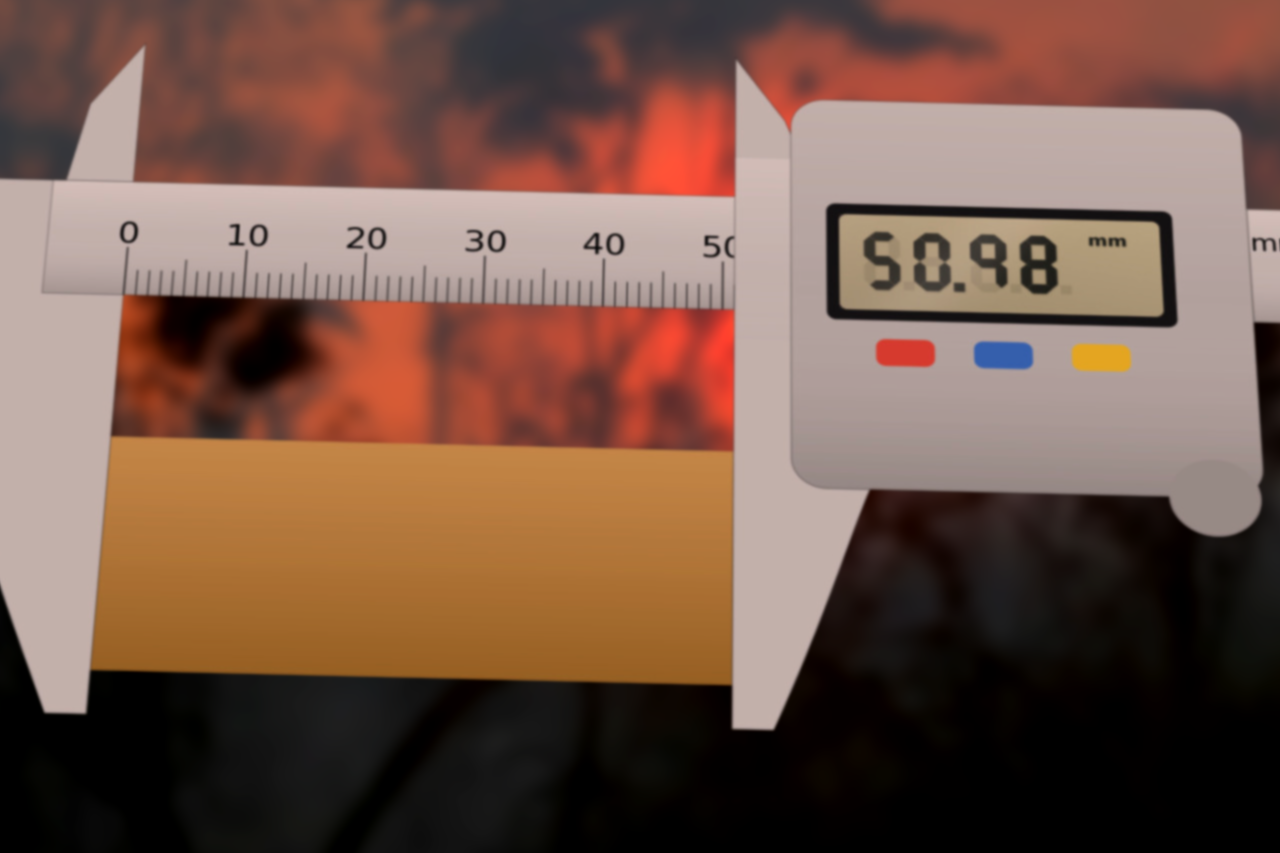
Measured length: 50.98 mm
